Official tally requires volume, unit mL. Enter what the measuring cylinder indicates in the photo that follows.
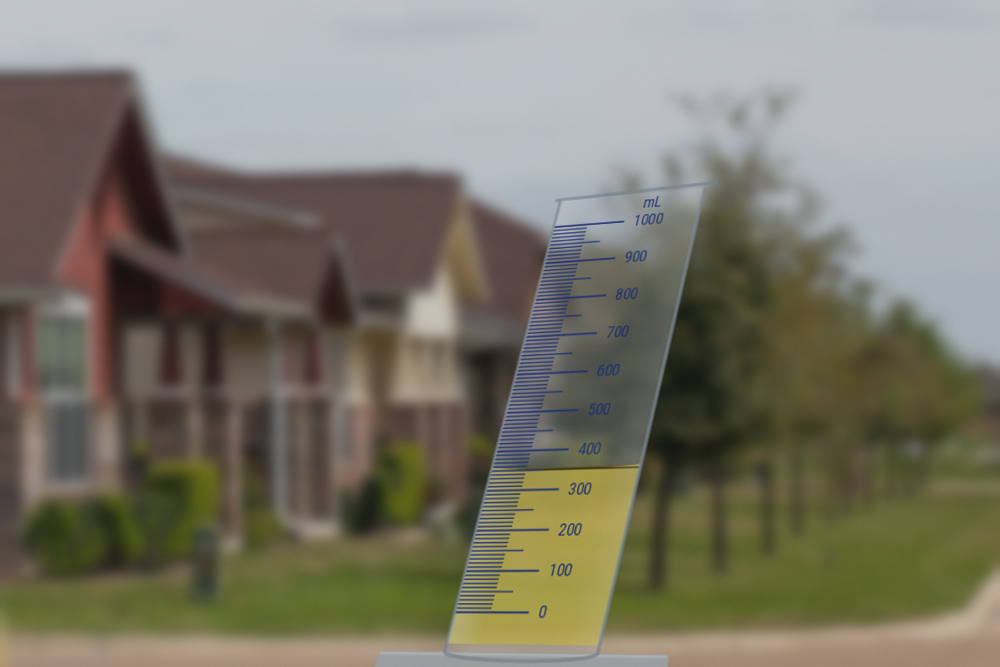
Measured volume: 350 mL
